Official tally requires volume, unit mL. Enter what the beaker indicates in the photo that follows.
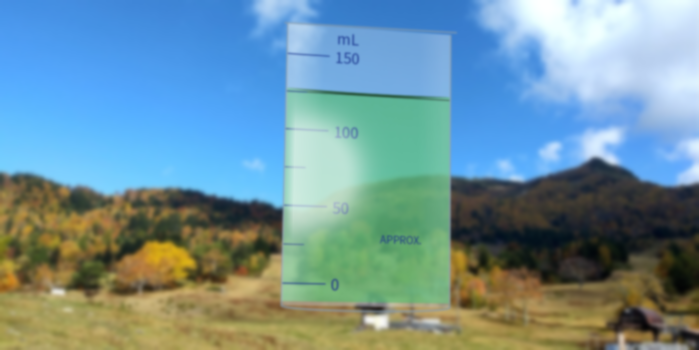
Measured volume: 125 mL
